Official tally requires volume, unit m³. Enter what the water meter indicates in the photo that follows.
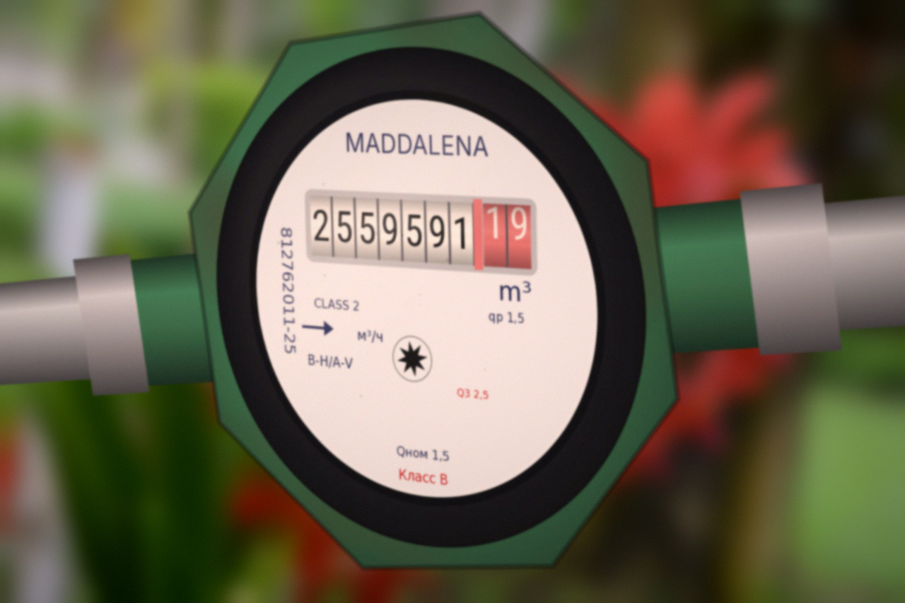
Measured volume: 2559591.19 m³
